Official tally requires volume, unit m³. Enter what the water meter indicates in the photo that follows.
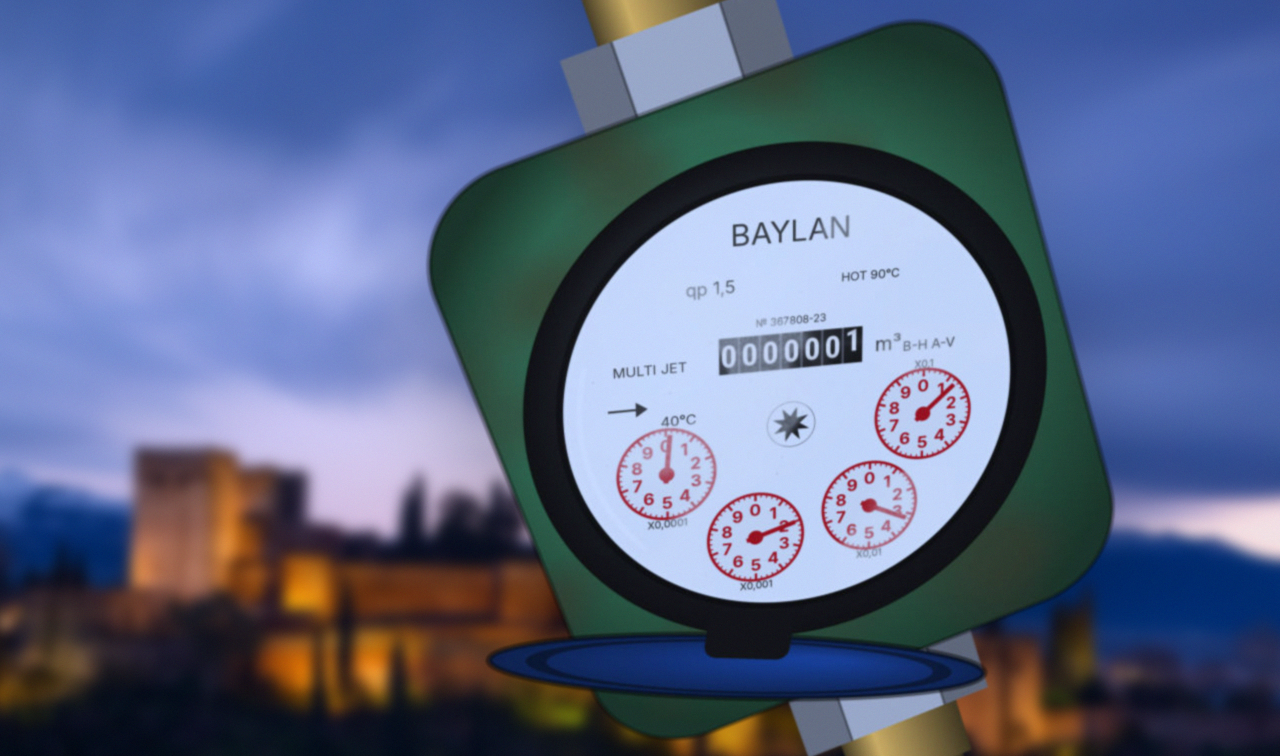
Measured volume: 1.1320 m³
